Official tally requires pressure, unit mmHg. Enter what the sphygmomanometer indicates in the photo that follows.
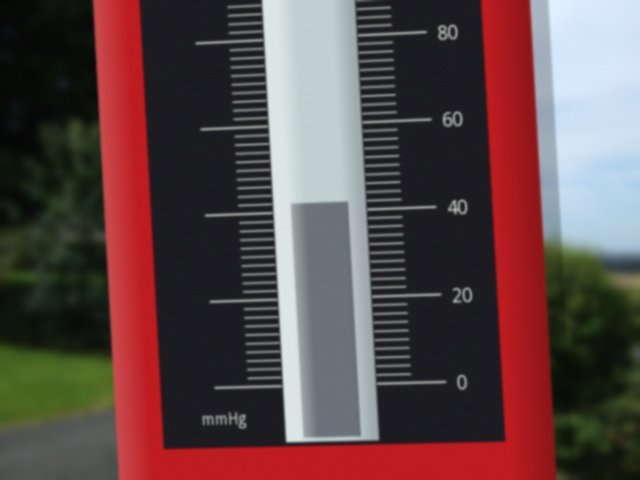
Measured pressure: 42 mmHg
